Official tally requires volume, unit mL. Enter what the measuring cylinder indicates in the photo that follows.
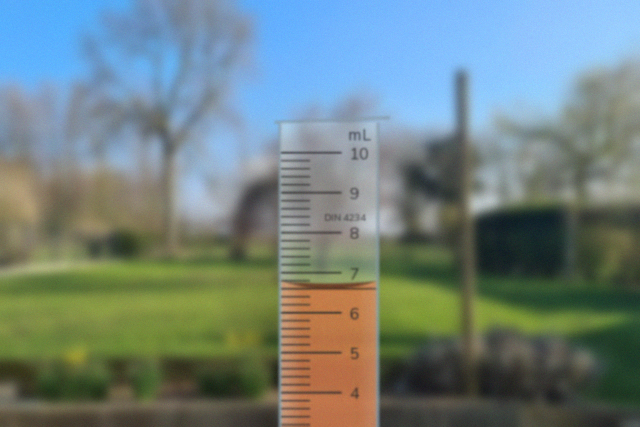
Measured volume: 6.6 mL
